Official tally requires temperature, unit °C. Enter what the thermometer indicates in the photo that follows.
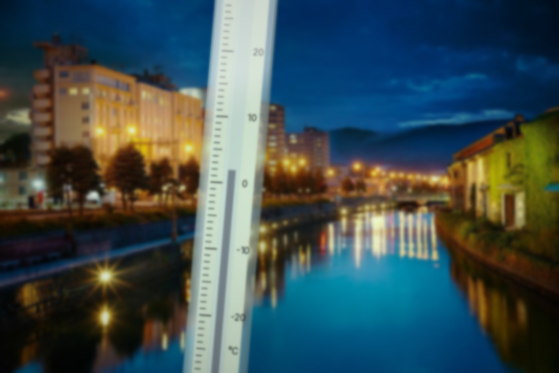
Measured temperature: 2 °C
